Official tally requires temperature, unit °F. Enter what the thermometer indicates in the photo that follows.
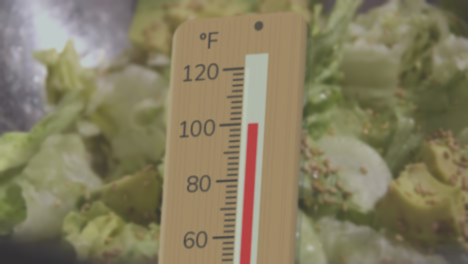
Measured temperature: 100 °F
